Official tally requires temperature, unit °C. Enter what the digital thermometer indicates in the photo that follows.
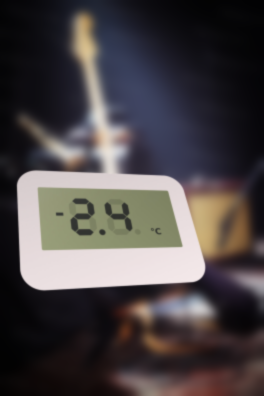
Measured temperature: -2.4 °C
